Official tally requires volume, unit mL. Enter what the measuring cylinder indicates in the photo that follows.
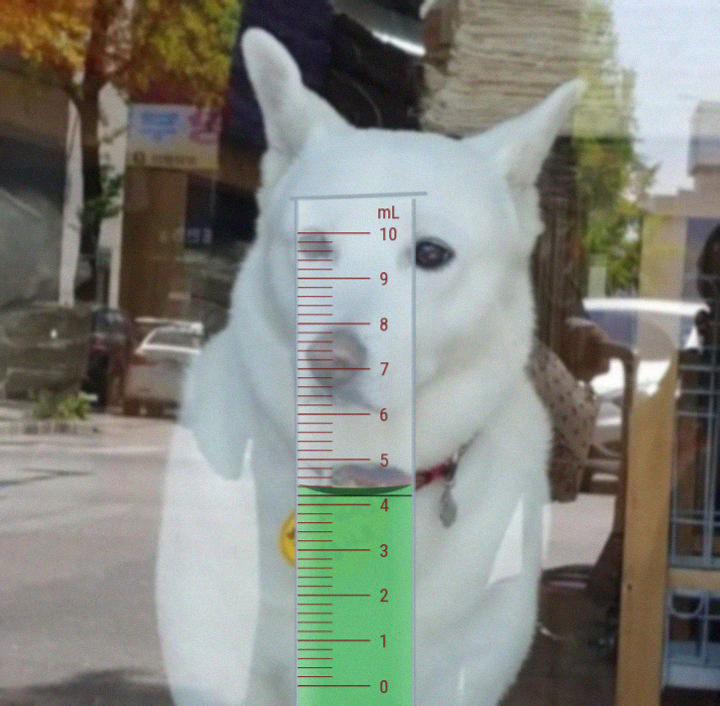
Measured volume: 4.2 mL
